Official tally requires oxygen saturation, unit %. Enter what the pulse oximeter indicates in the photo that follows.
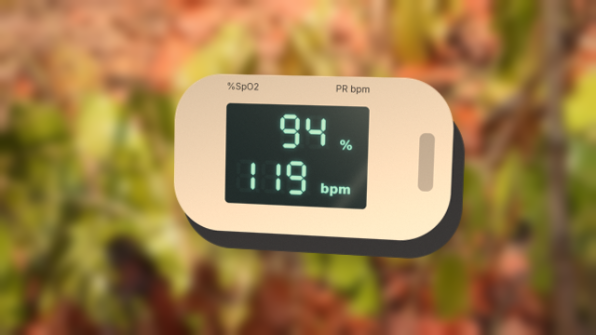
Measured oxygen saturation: 94 %
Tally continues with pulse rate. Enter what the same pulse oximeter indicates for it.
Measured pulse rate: 119 bpm
